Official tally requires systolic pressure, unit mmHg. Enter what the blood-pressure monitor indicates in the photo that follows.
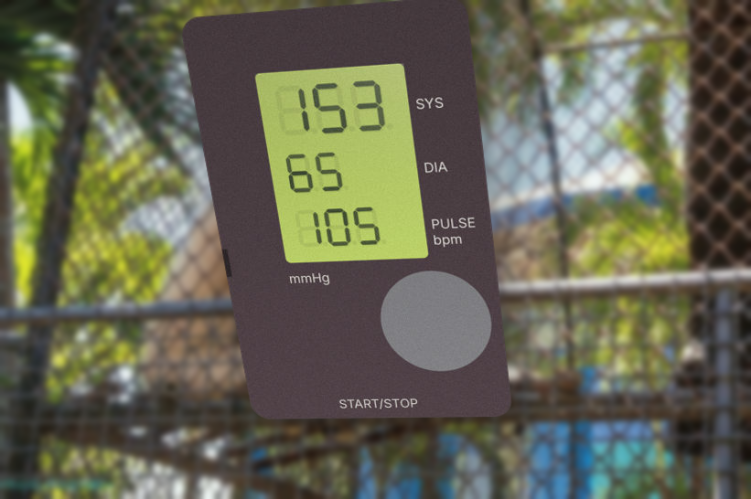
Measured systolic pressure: 153 mmHg
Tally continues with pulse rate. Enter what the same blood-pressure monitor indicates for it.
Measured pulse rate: 105 bpm
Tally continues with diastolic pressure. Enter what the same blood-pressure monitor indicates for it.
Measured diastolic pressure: 65 mmHg
